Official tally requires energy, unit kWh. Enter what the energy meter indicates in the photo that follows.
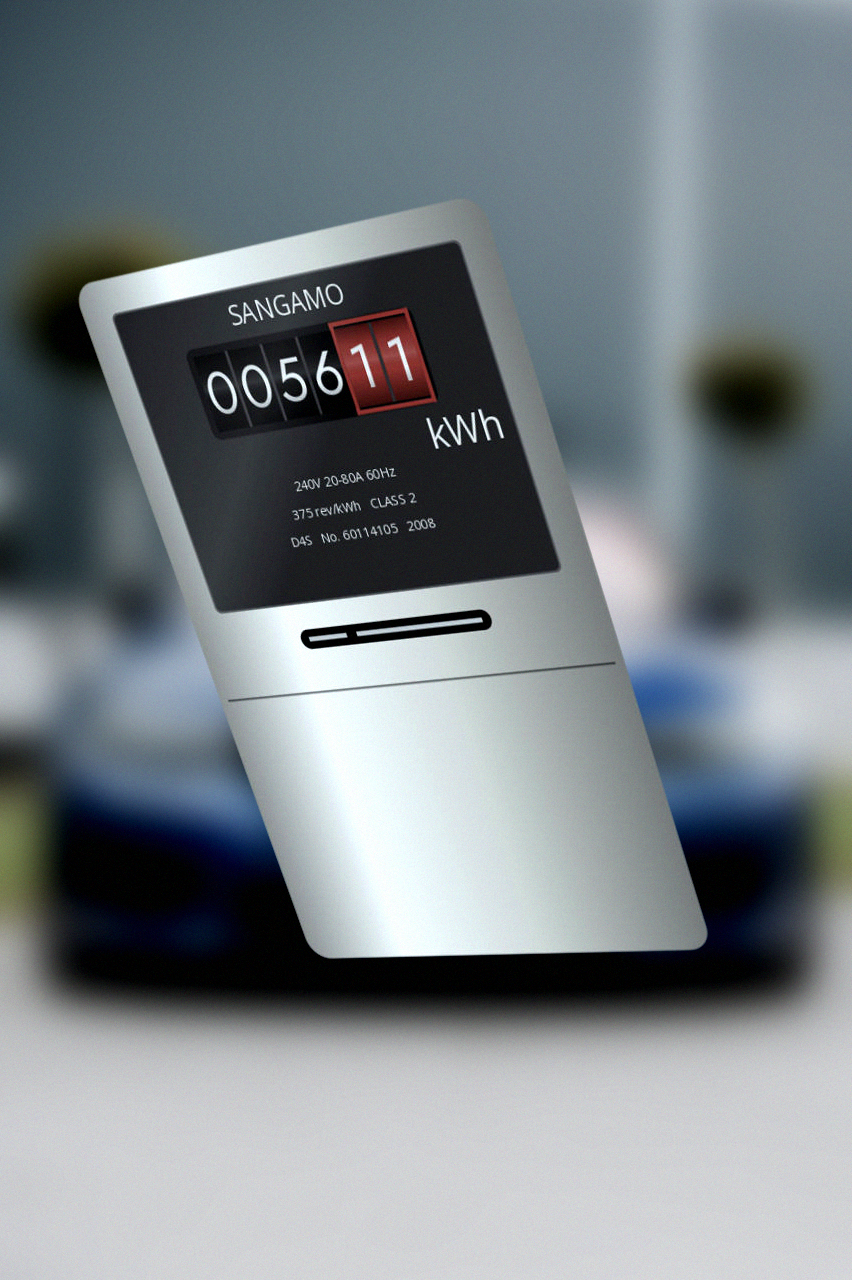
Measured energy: 56.11 kWh
